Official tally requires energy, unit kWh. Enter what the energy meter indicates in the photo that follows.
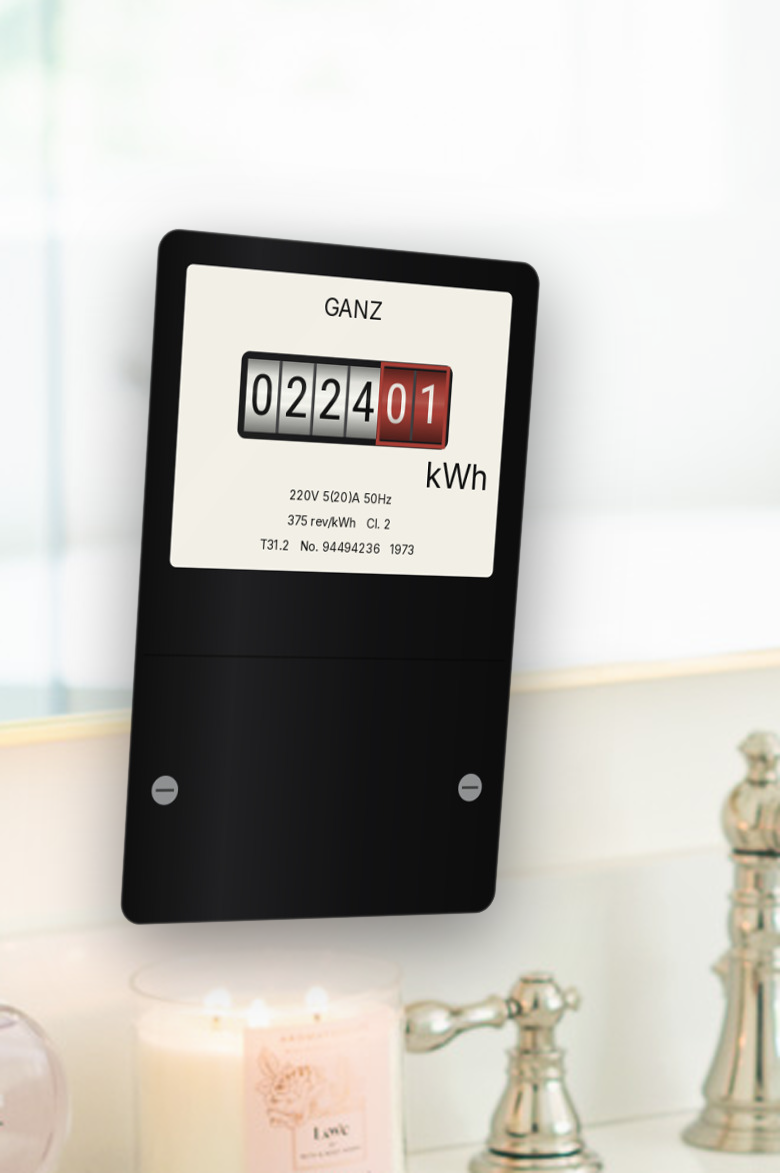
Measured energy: 224.01 kWh
